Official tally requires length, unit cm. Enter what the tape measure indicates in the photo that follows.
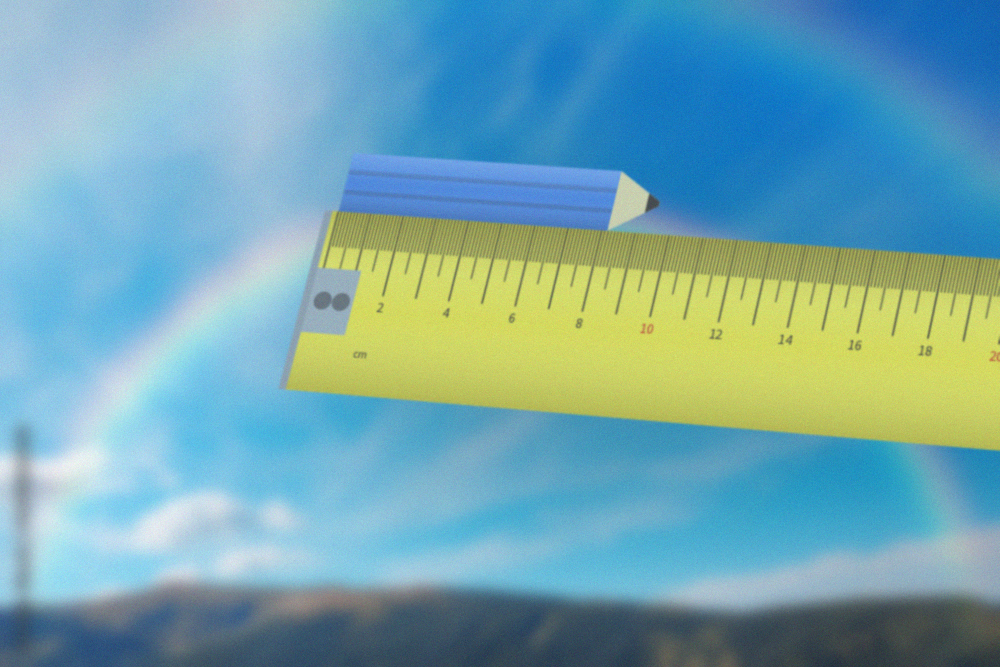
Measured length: 9.5 cm
